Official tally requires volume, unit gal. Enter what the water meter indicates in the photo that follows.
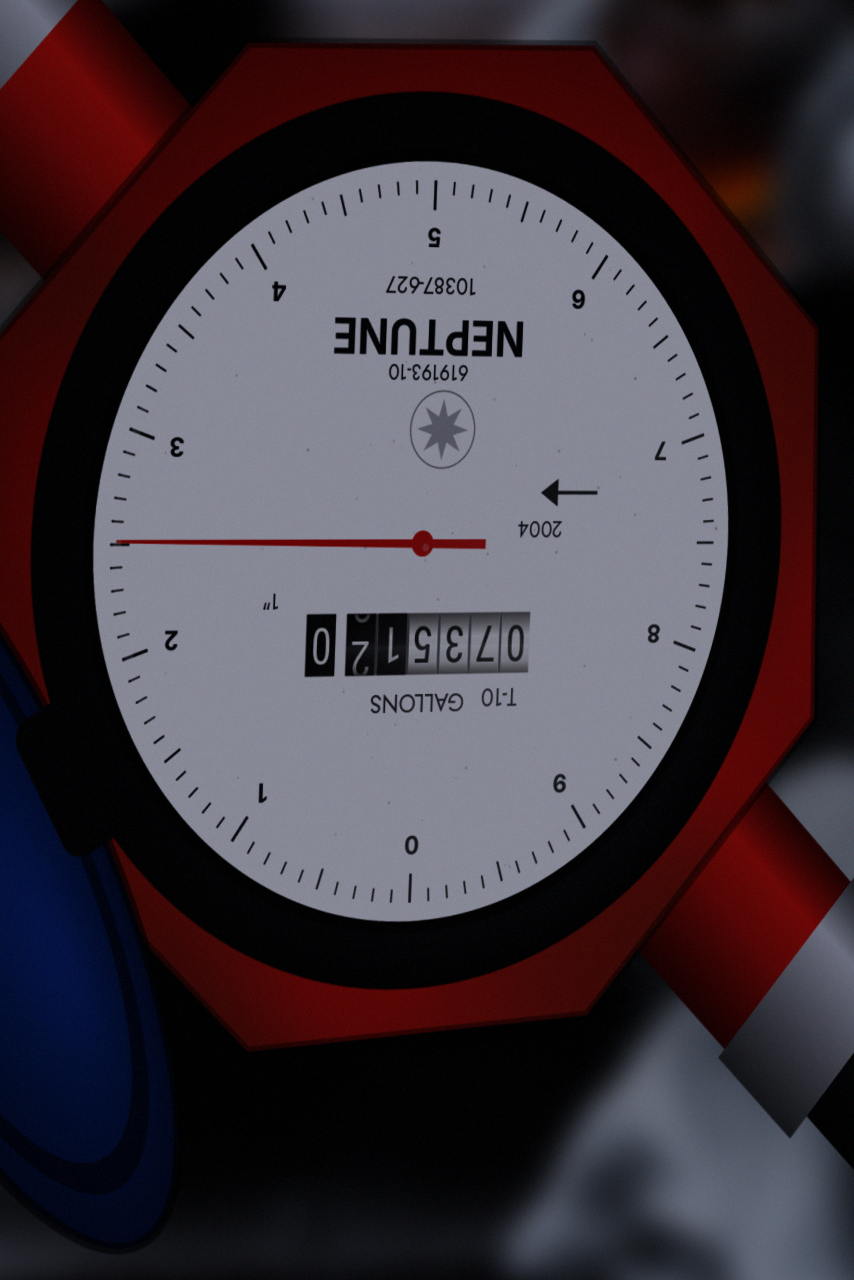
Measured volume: 735122.5 gal
